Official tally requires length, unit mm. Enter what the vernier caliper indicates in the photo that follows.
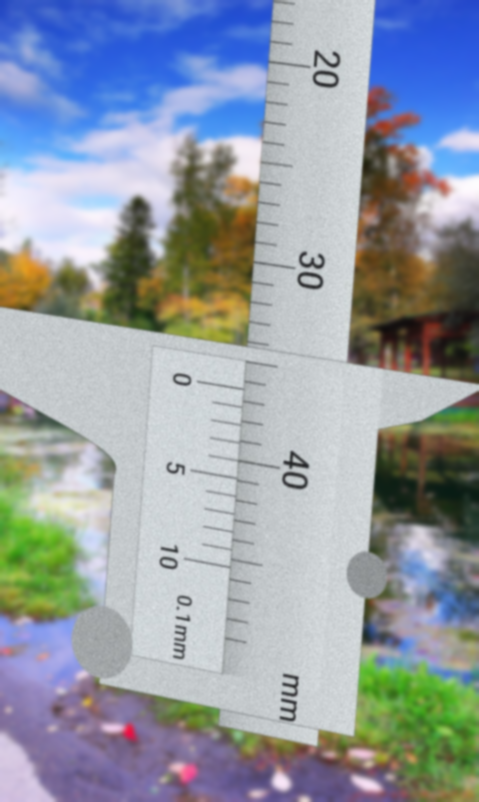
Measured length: 36.4 mm
